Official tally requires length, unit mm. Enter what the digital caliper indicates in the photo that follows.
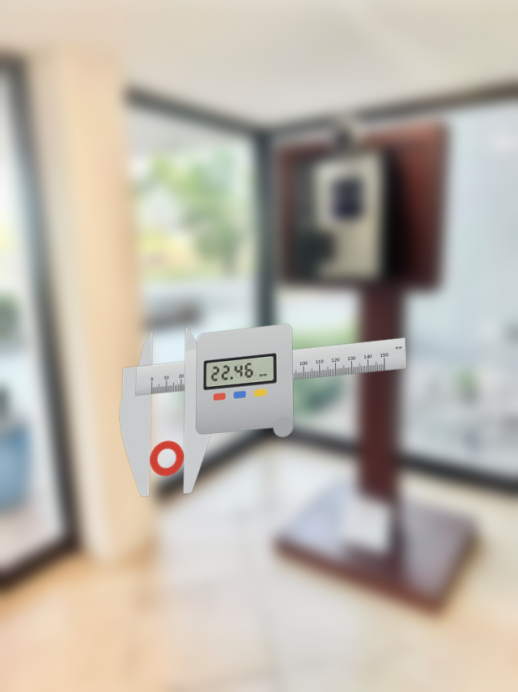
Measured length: 22.46 mm
